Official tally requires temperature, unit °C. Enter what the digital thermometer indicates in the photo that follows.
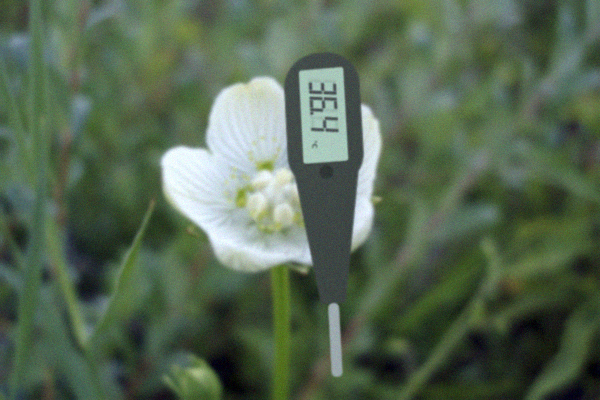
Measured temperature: 36.4 °C
